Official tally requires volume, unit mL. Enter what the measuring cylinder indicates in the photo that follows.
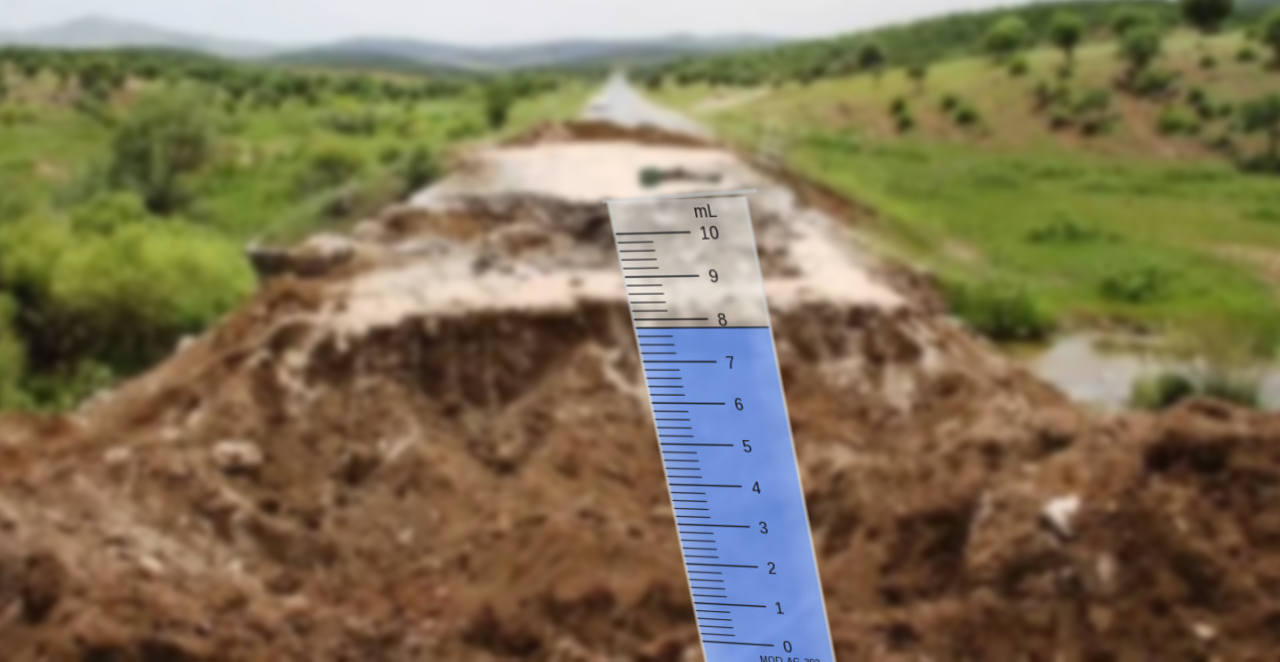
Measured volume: 7.8 mL
